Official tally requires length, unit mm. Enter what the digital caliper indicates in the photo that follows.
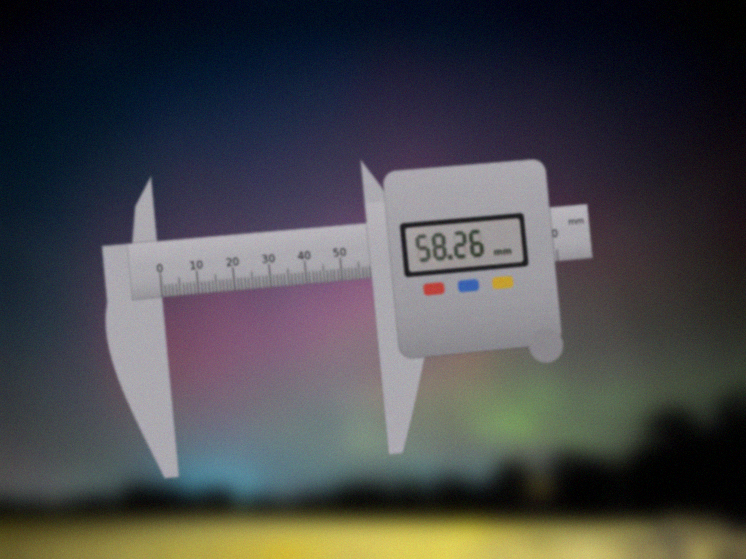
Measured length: 58.26 mm
